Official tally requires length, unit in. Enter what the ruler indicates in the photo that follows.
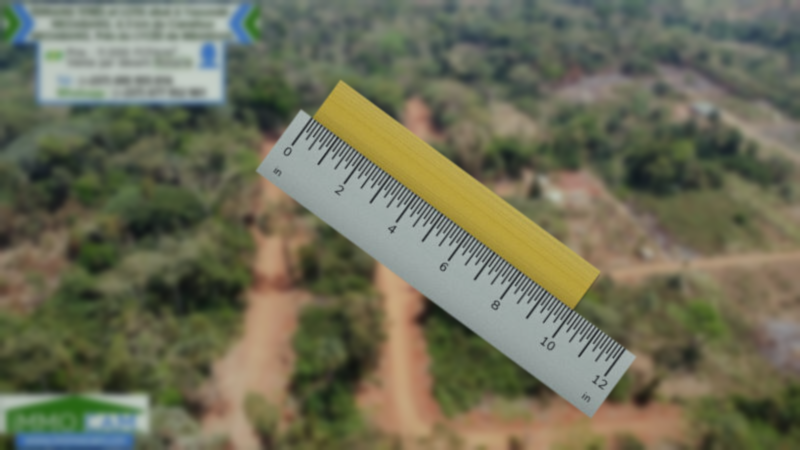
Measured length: 10 in
